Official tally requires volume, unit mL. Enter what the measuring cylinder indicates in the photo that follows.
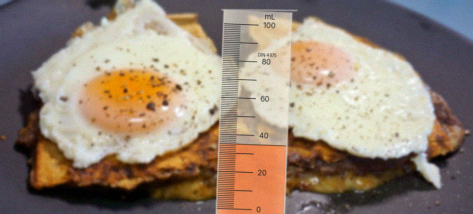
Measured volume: 35 mL
